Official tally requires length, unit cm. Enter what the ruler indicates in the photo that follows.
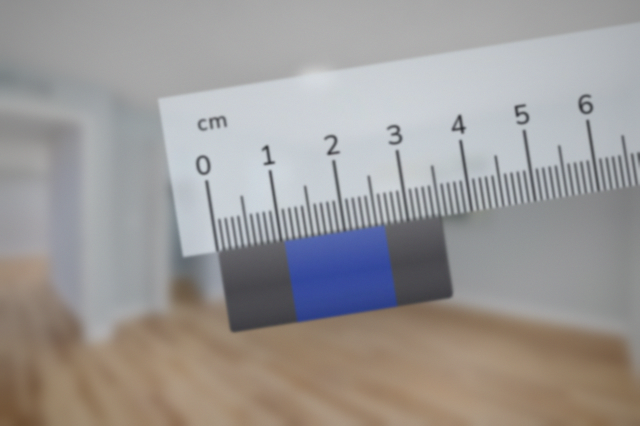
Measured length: 3.5 cm
